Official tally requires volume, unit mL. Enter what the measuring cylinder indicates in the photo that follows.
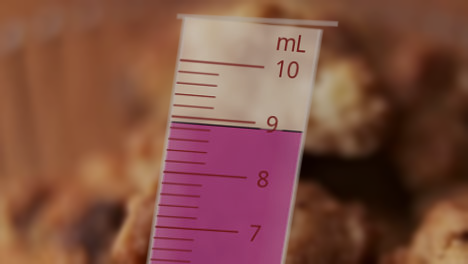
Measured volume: 8.9 mL
